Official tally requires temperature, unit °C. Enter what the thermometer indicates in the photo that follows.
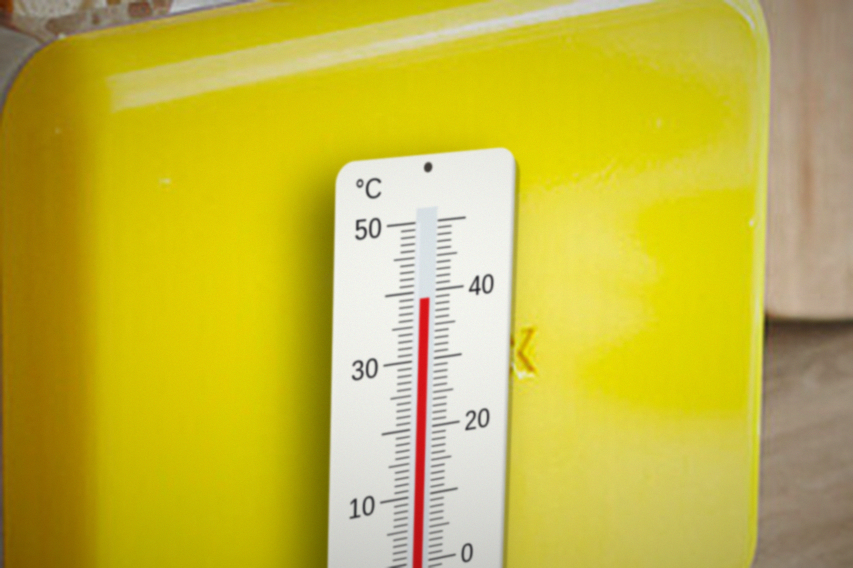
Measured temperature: 39 °C
